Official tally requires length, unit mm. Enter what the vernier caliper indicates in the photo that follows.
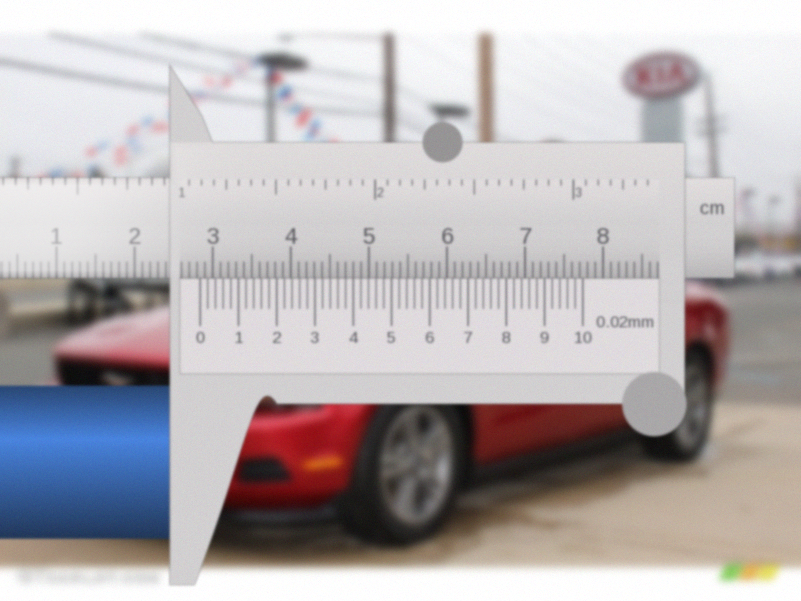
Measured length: 28.4 mm
